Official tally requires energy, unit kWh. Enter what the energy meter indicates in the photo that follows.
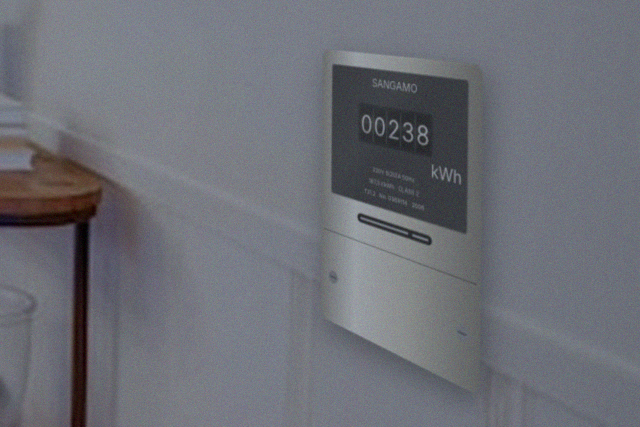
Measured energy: 238 kWh
